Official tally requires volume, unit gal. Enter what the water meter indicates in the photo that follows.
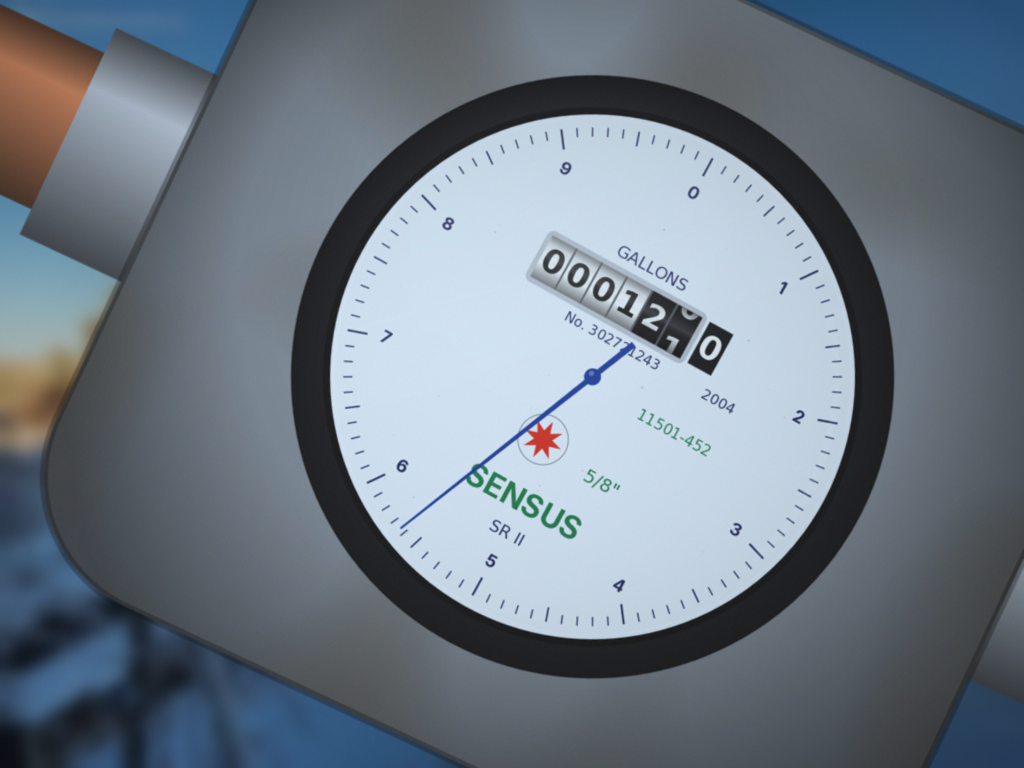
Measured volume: 1205.6 gal
